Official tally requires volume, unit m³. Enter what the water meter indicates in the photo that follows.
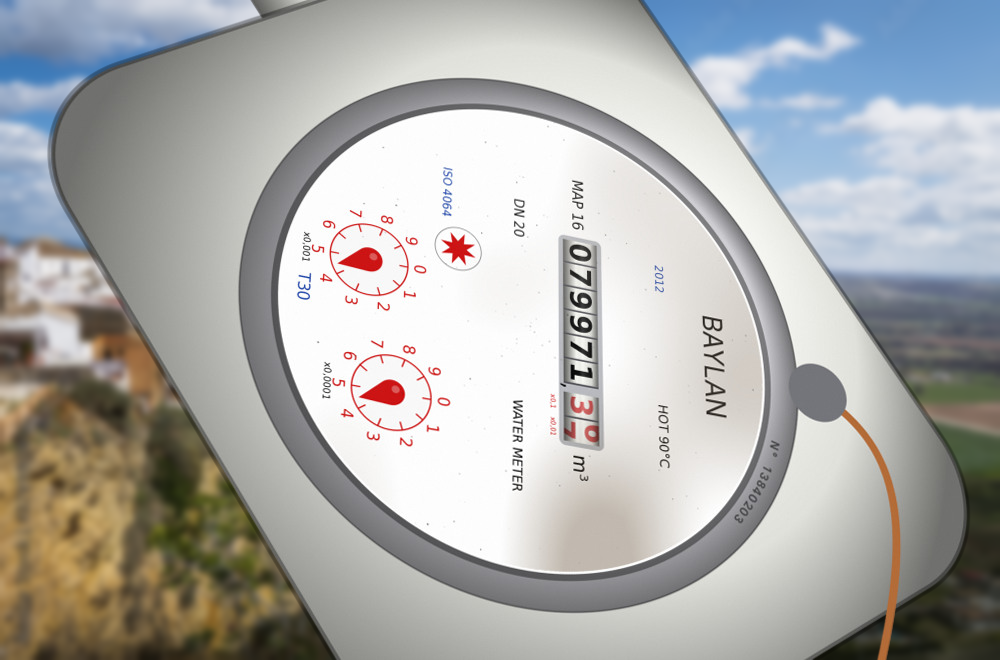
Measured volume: 79971.3644 m³
